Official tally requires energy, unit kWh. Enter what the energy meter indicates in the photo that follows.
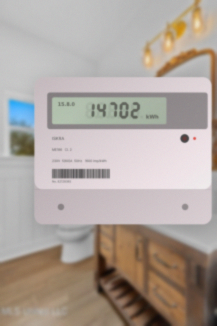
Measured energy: 14702 kWh
